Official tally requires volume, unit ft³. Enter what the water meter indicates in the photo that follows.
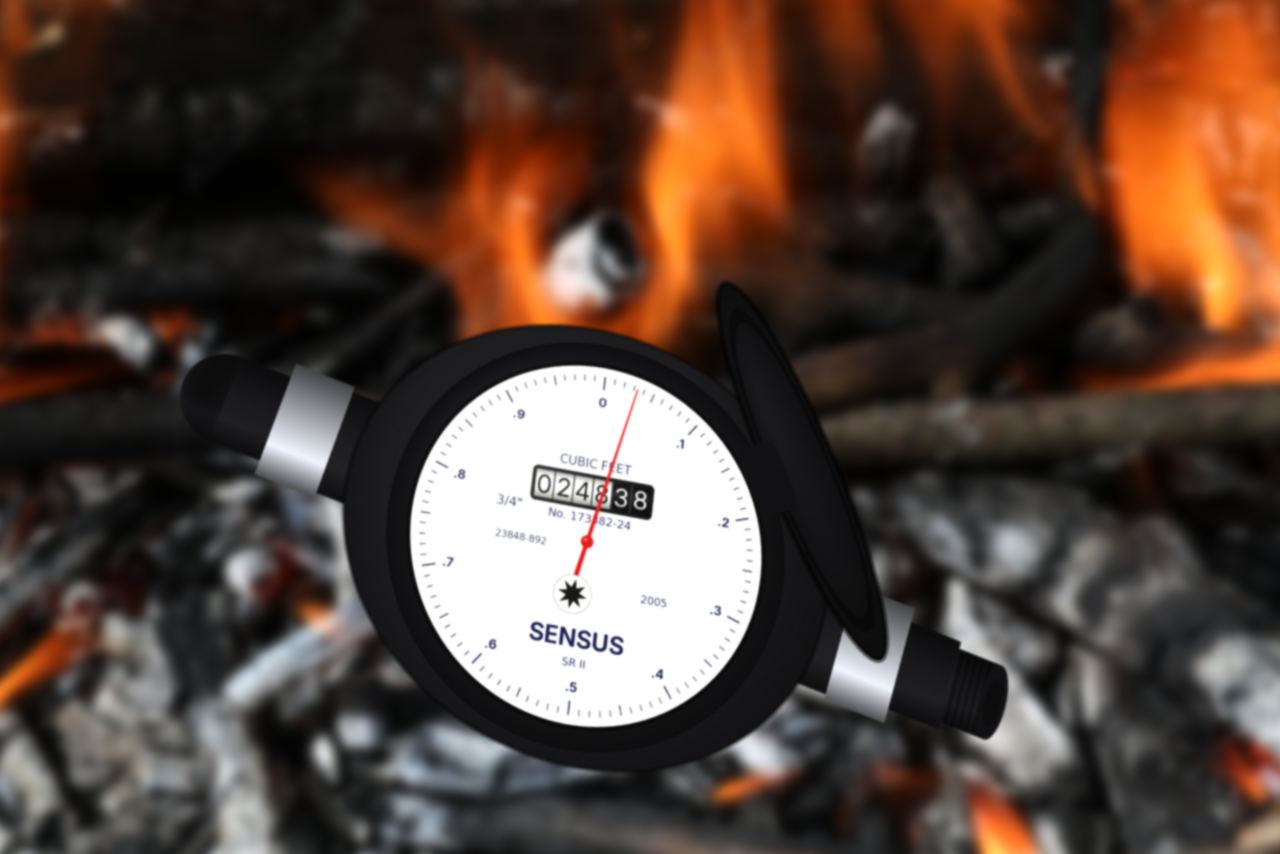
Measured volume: 24838.03 ft³
